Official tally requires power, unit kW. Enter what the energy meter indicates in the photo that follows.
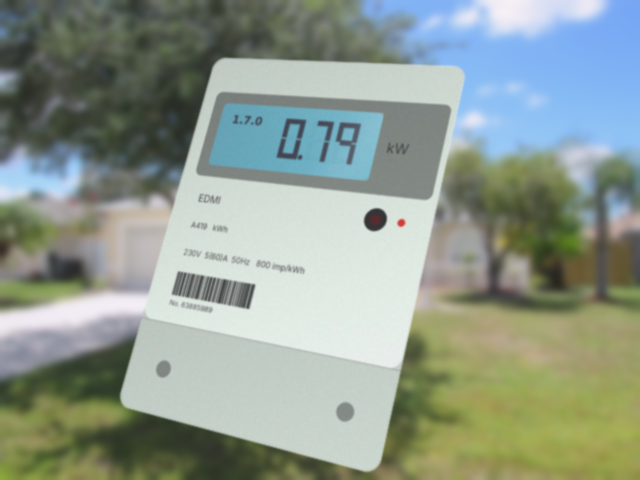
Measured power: 0.79 kW
